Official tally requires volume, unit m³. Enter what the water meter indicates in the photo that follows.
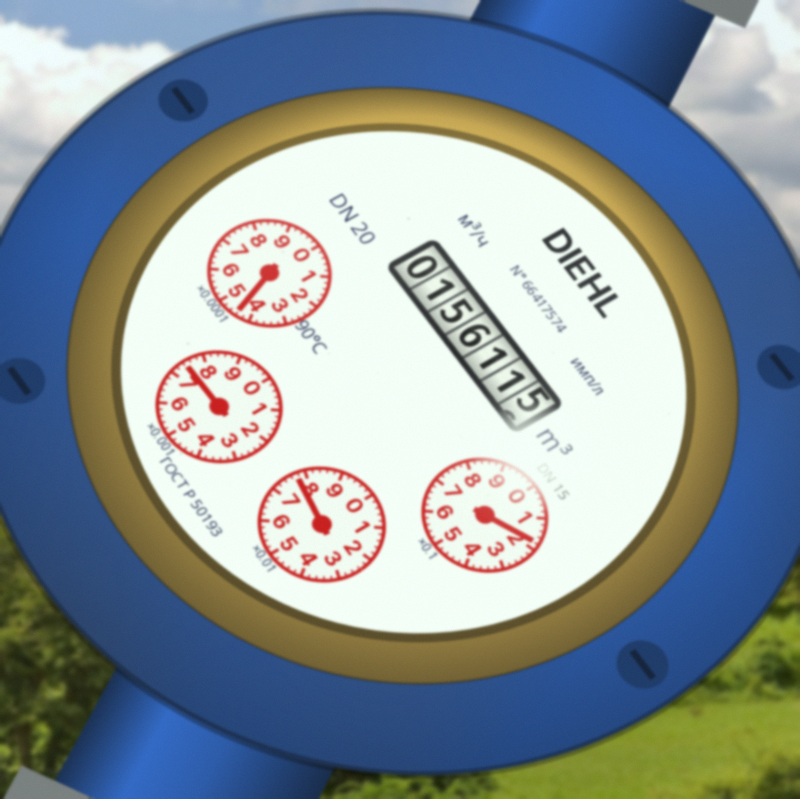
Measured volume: 156115.1774 m³
